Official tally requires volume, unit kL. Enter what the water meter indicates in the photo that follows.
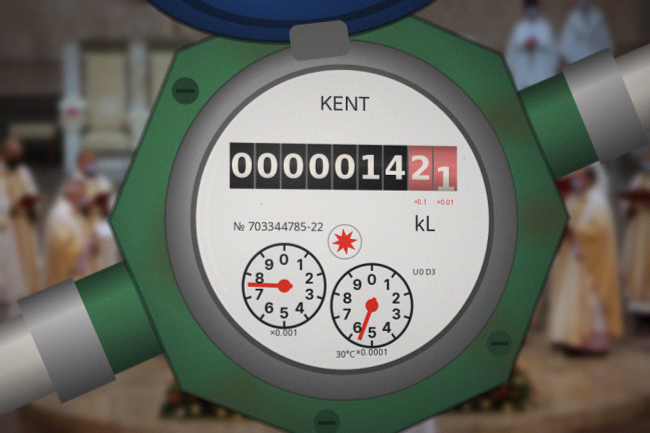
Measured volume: 14.2075 kL
